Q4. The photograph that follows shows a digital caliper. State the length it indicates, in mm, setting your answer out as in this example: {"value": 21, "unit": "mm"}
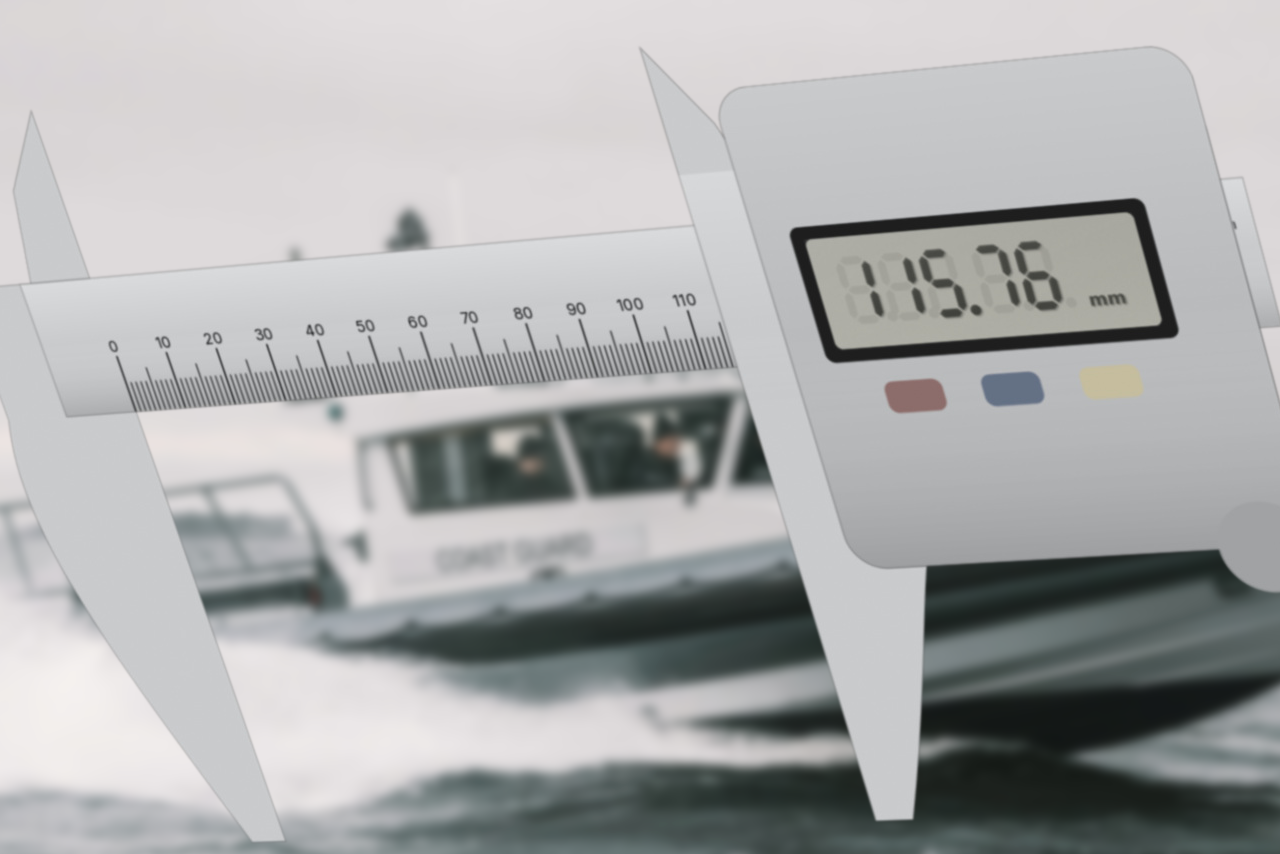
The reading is {"value": 115.76, "unit": "mm"}
